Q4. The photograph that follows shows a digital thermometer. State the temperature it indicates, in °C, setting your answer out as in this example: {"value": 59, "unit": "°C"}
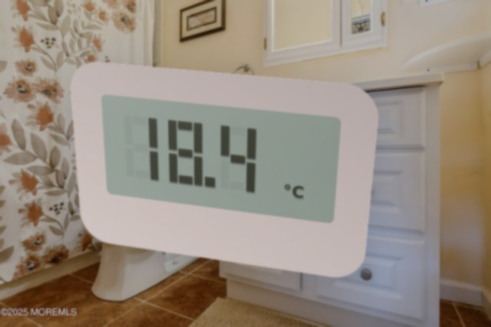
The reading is {"value": 18.4, "unit": "°C"}
